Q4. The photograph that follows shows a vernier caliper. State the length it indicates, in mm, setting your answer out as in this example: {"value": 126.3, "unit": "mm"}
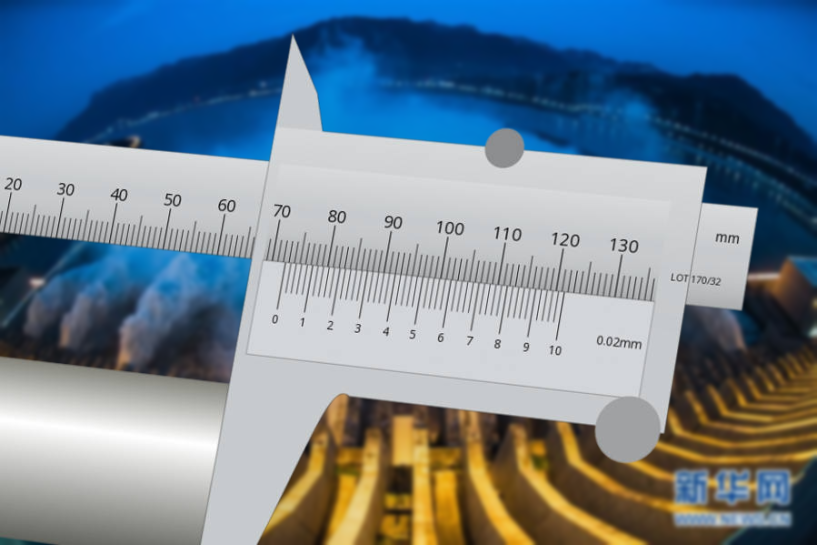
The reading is {"value": 72.4, "unit": "mm"}
